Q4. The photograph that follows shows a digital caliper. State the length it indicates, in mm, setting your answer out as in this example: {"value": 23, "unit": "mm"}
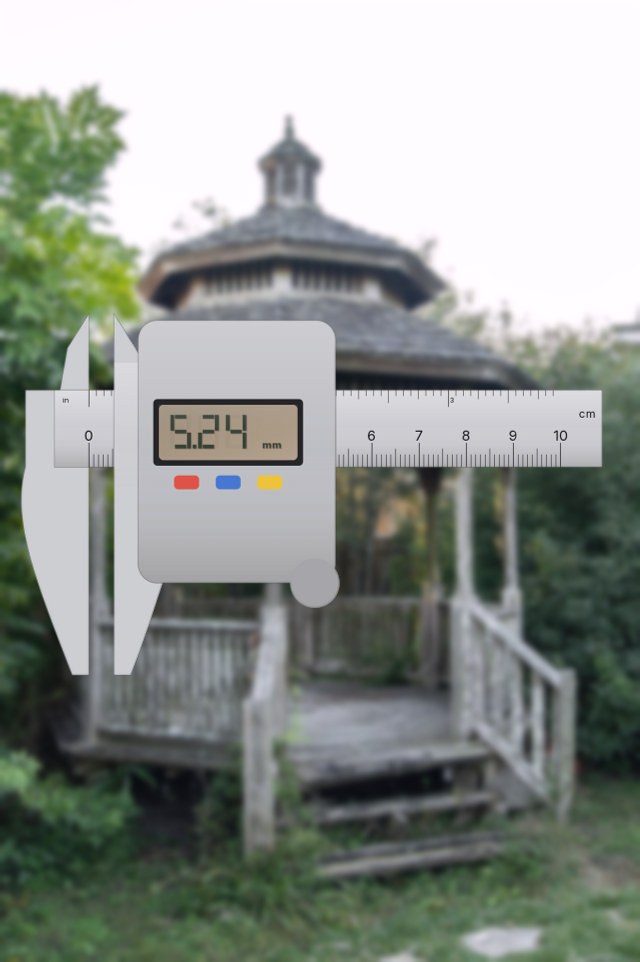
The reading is {"value": 5.24, "unit": "mm"}
